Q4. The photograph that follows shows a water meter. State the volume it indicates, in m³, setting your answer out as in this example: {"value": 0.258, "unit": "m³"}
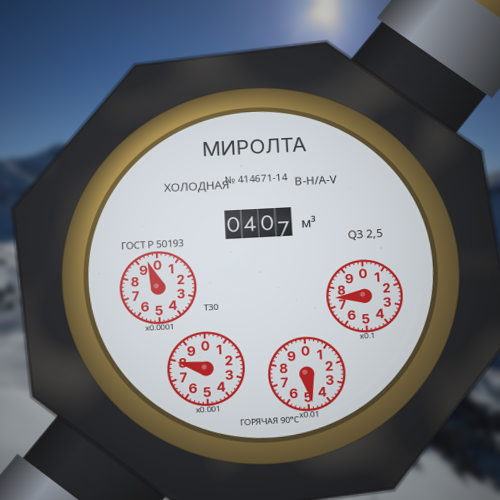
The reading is {"value": 406.7479, "unit": "m³"}
